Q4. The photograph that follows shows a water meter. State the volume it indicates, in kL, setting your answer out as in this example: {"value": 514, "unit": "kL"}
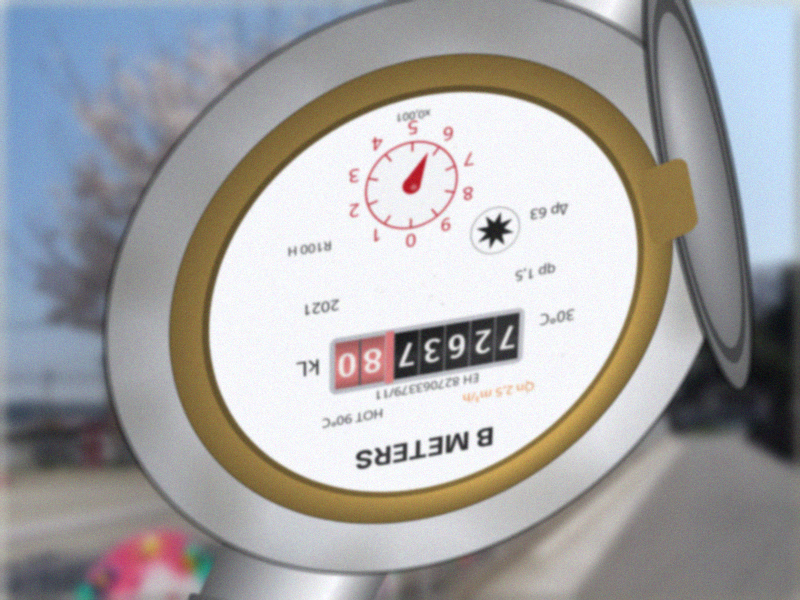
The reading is {"value": 72637.805, "unit": "kL"}
